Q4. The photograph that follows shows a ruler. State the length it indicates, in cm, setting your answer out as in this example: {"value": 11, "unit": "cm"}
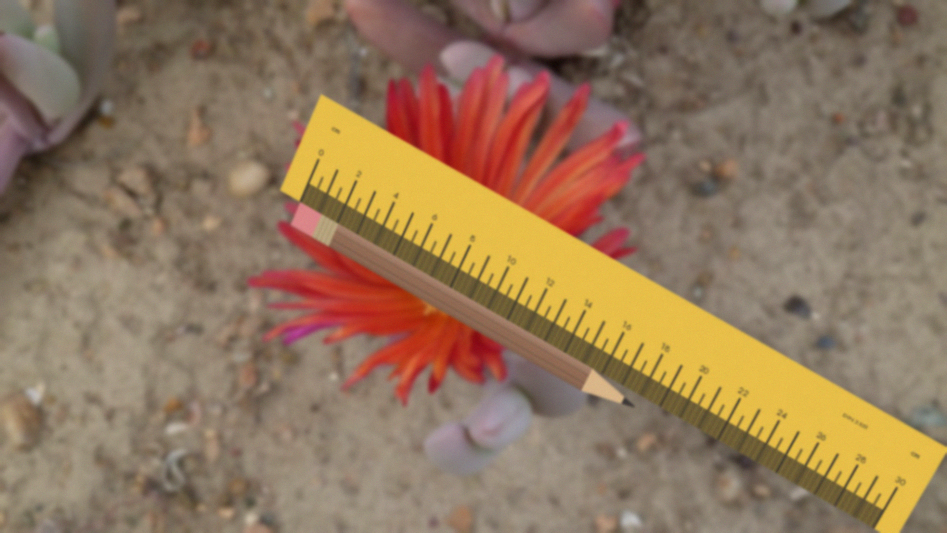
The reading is {"value": 18, "unit": "cm"}
